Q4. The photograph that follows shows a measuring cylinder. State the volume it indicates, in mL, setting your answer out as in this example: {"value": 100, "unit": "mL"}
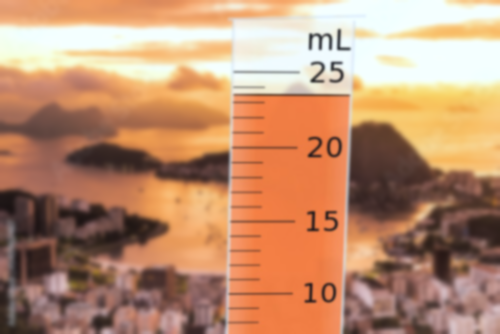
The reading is {"value": 23.5, "unit": "mL"}
